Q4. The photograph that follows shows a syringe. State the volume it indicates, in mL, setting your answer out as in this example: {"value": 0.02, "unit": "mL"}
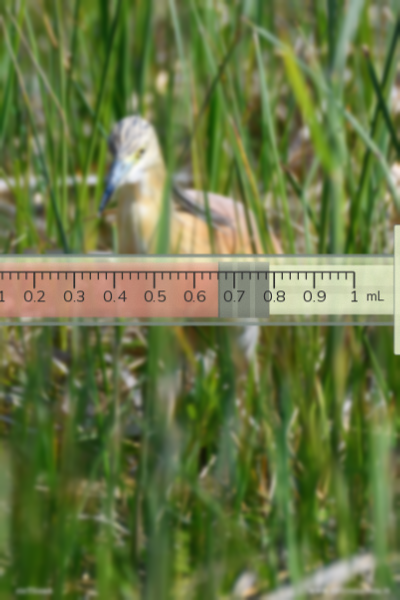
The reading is {"value": 0.66, "unit": "mL"}
